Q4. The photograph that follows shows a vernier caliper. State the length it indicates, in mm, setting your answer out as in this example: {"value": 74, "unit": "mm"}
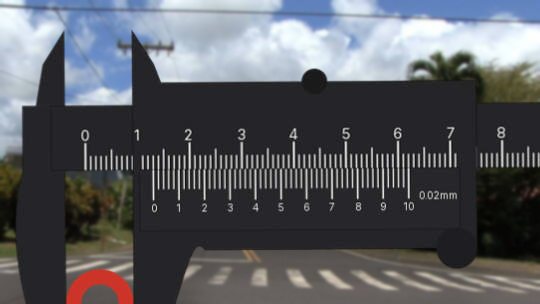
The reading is {"value": 13.0, "unit": "mm"}
